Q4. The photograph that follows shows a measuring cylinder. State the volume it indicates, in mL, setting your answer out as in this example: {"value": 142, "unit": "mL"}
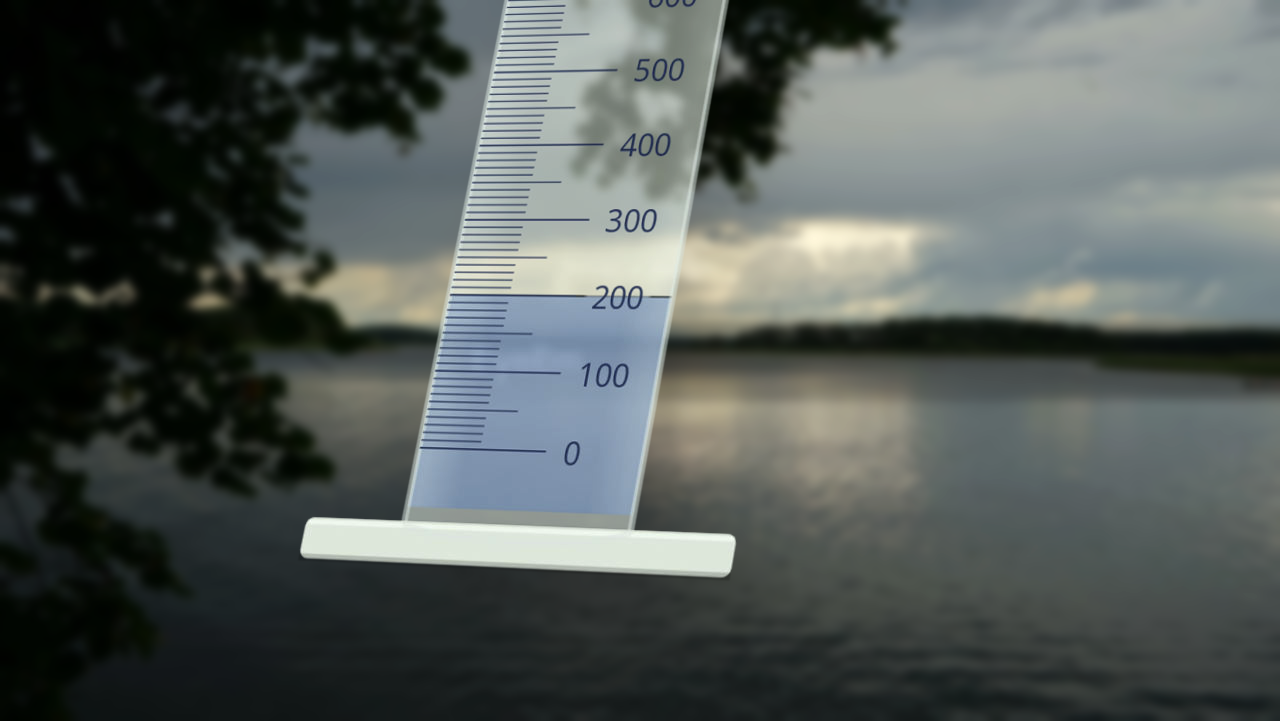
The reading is {"value": 200, "unit": "mL"}
